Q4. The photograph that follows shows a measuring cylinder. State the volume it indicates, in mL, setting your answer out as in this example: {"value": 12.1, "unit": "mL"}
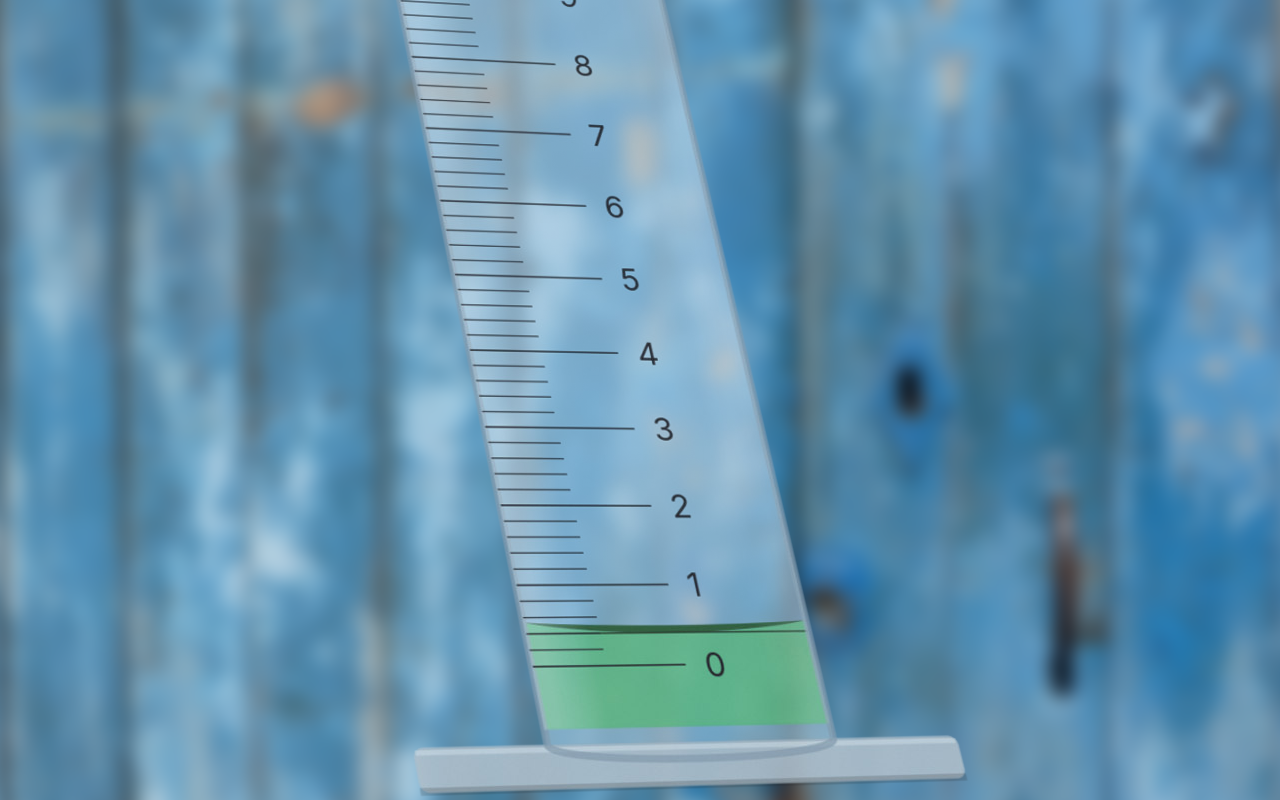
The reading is {"value": 0.4, "unit": "mL"}
